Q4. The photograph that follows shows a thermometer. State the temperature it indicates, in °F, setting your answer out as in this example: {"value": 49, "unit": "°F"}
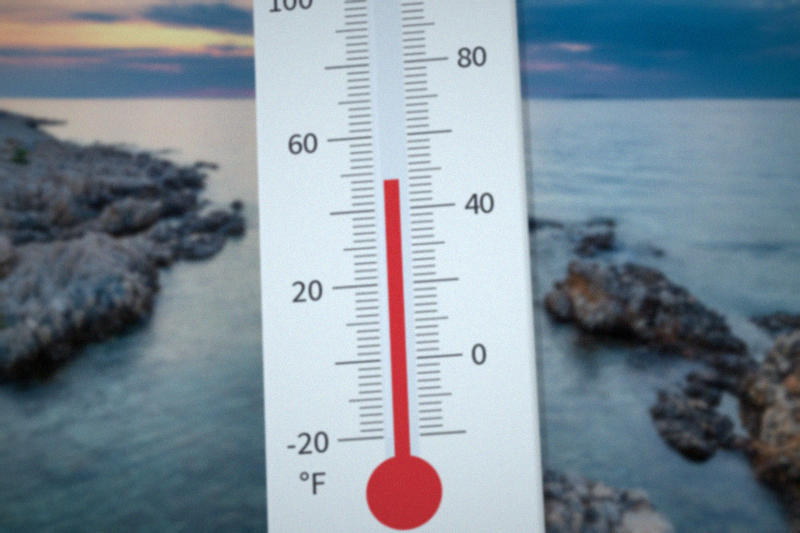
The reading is {"value": 48, "unit": "°F"}
